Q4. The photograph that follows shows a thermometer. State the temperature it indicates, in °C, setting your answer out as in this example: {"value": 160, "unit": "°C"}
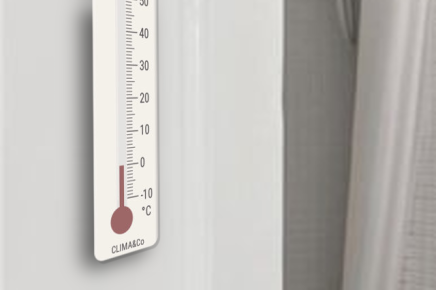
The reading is {"value": 0, "unit": "°C"}
